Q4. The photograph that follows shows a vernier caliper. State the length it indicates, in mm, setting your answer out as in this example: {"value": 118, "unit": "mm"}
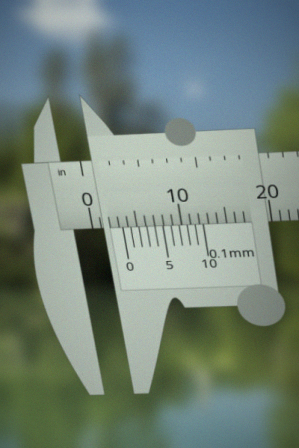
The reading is {"value": 3.4, "unit": "mm"}
